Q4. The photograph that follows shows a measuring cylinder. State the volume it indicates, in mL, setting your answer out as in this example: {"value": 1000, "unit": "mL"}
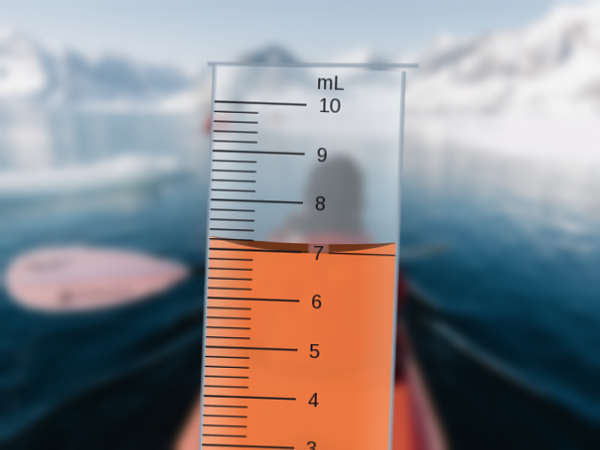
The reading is {"value": 7, "unit": "mL"}
